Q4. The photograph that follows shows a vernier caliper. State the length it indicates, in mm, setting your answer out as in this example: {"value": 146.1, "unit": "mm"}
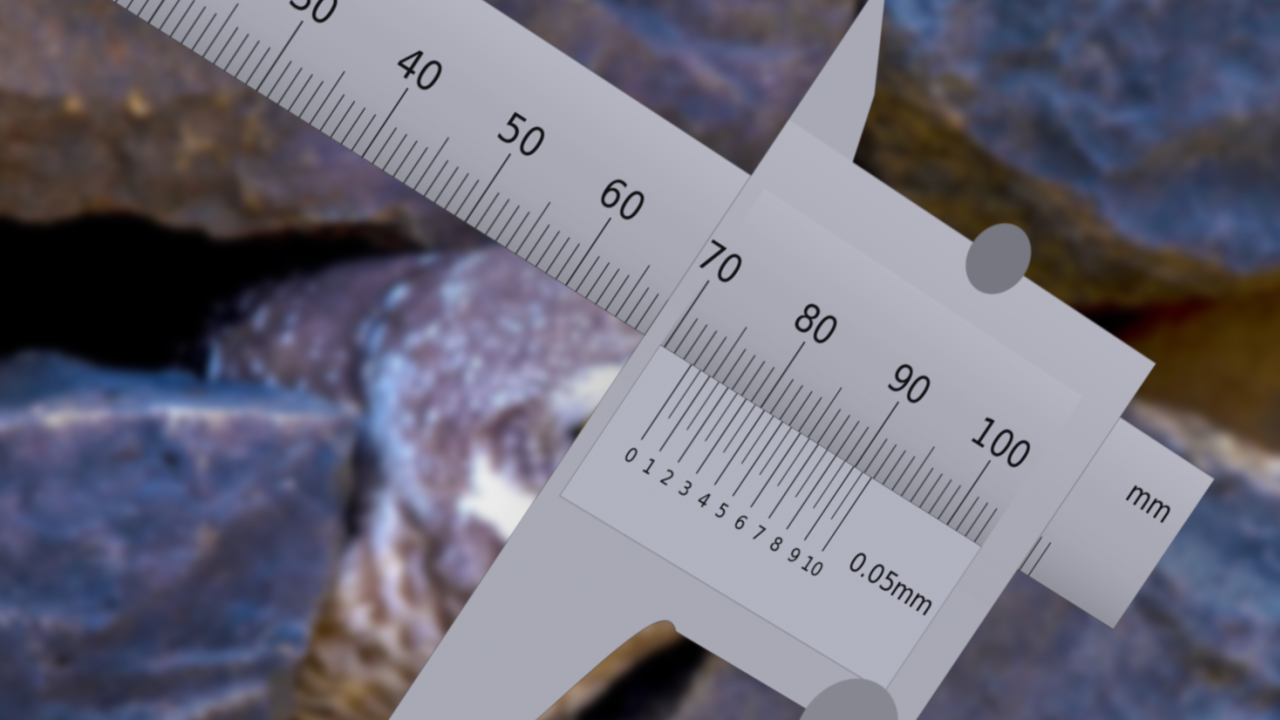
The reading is {"value": 72.8, "unit": "mm"}
